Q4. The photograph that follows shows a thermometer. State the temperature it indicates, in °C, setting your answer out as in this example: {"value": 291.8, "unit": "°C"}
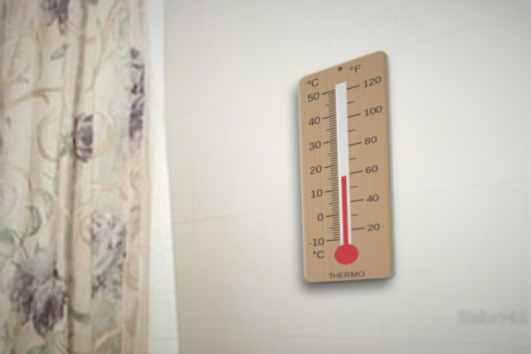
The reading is {"value": 15, "unit": "°C"}
